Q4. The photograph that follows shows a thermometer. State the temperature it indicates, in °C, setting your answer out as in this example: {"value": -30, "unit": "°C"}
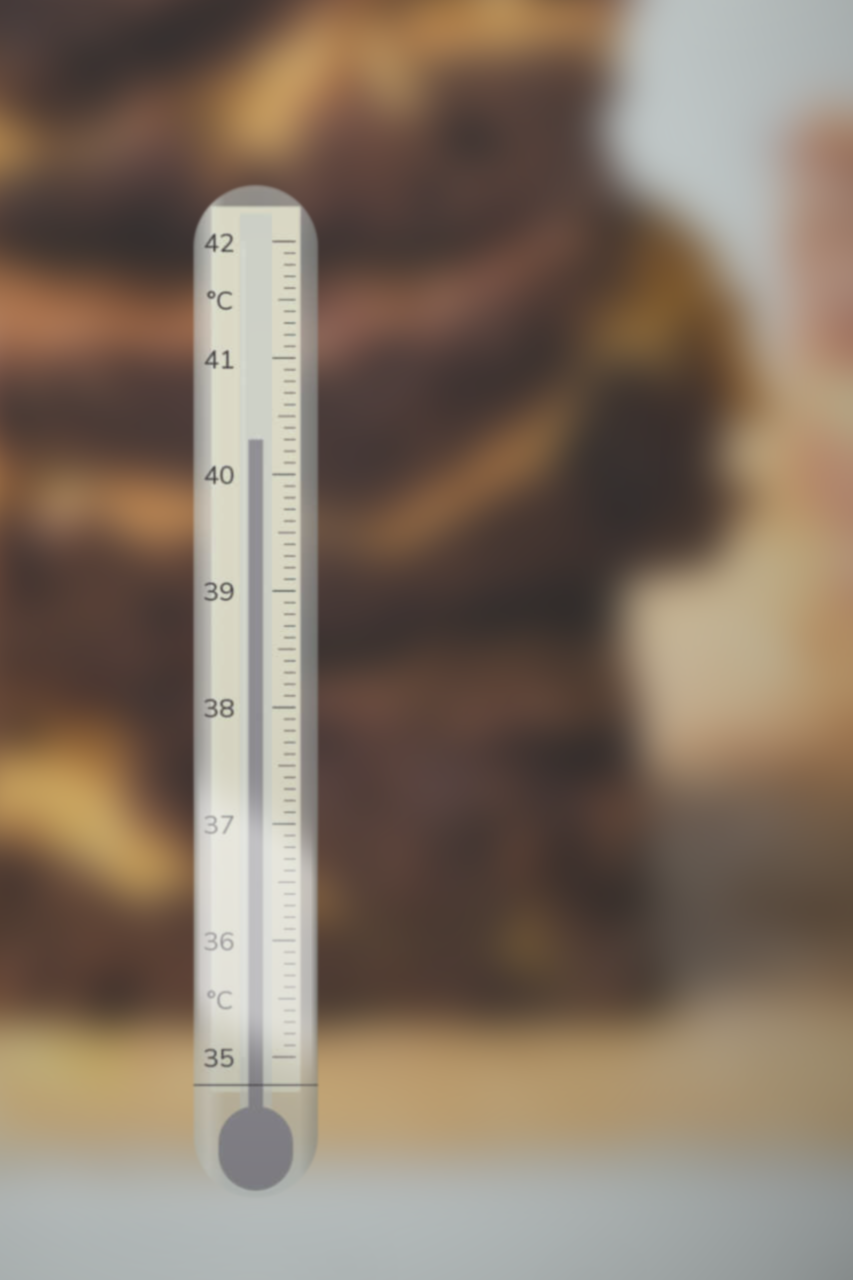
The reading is {"value": 40.3, "unit": "°C"}
